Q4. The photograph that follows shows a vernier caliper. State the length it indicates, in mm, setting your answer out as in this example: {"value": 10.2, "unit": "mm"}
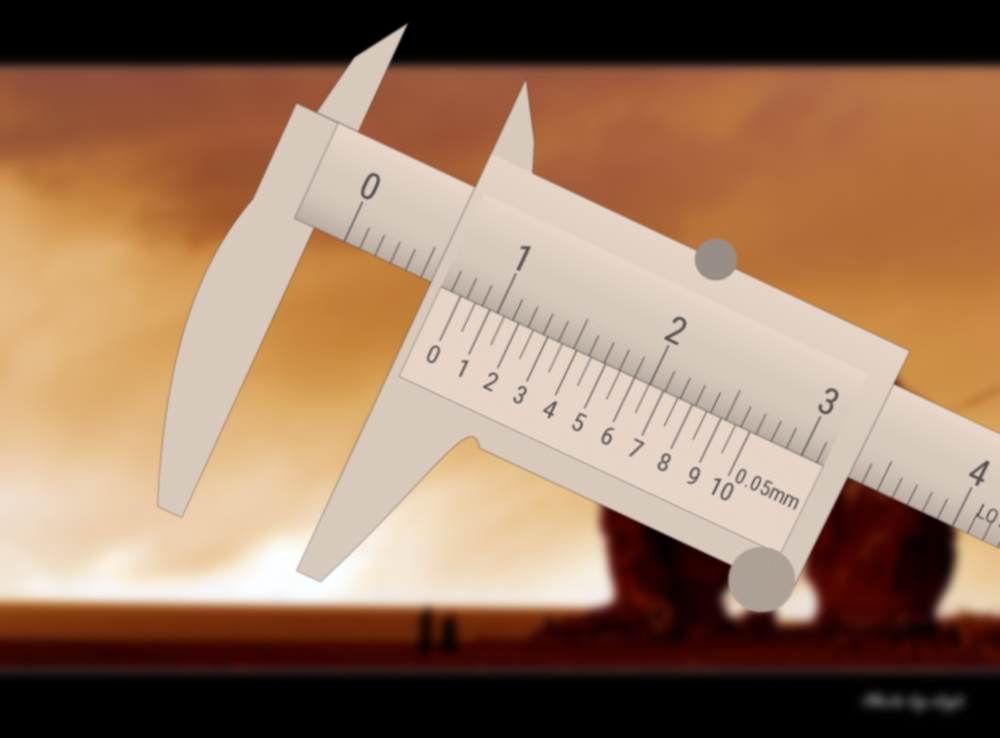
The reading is {"value": 7.6, "unit": "mm"}
